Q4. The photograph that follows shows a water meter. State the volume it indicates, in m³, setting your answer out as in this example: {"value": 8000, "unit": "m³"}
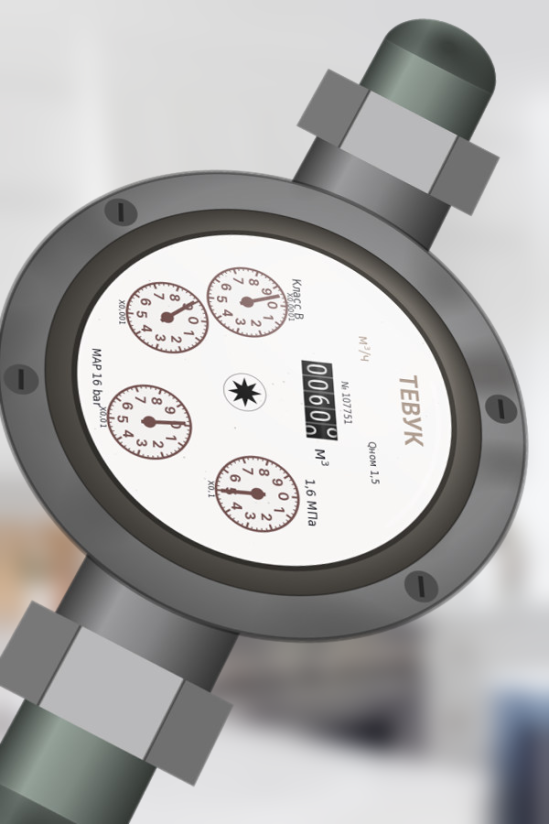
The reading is {"value": 608.4989, "unit": "m³"}
